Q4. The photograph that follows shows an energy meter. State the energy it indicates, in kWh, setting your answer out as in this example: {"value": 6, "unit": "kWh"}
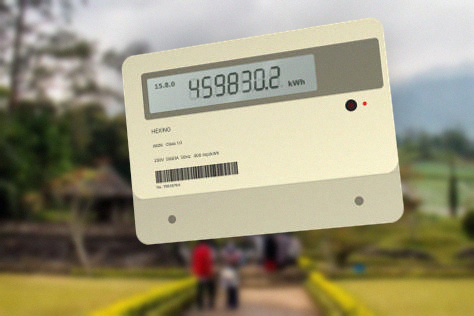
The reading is {"value": 459830.2, "unit": "kWh"}
